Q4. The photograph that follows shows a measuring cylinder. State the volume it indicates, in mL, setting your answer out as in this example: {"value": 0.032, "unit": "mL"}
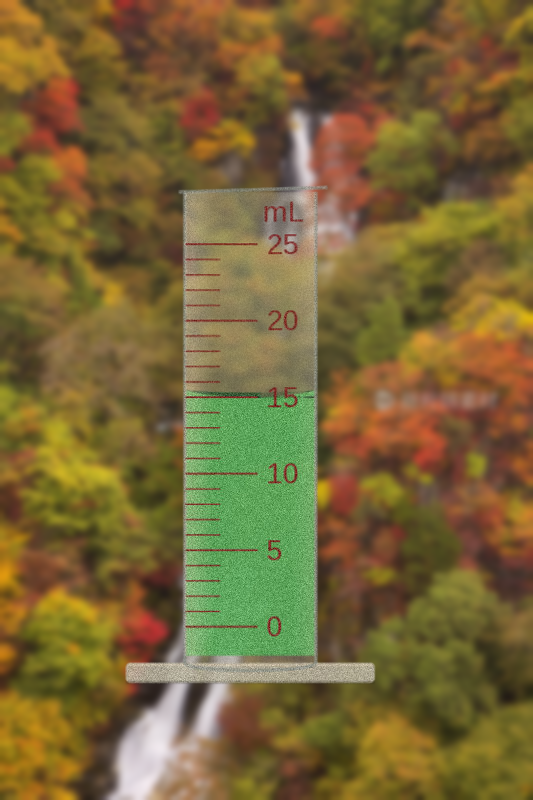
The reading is {"value": 15, "unit": "mL"}
